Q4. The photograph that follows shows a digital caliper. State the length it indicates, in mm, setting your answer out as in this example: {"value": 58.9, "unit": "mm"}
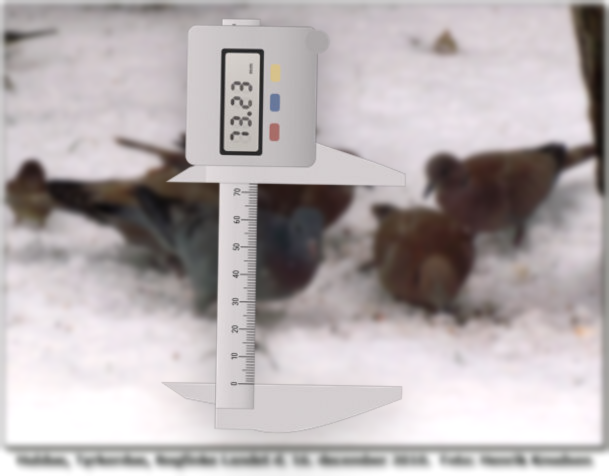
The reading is {"value": 73.23, "unit": "mm"}
